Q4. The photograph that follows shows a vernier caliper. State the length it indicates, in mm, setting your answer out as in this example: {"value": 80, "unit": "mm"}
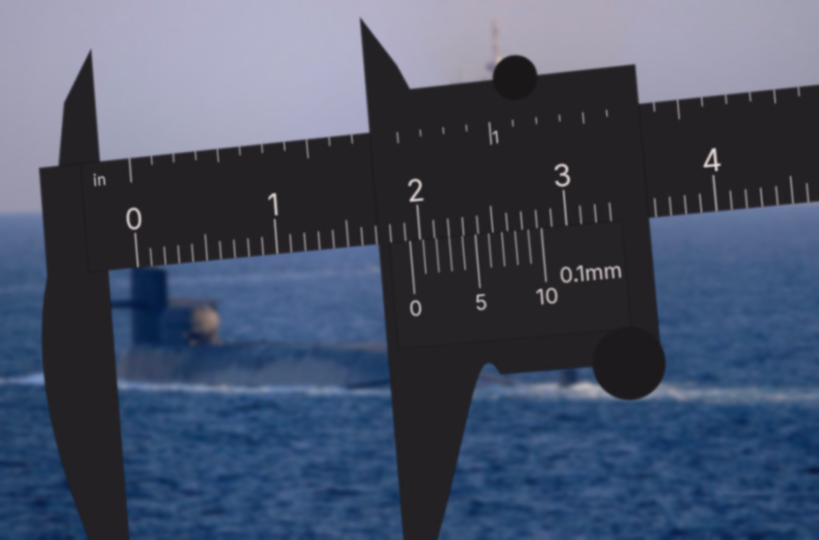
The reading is {"value": 19.3, "unit": "mm"}
